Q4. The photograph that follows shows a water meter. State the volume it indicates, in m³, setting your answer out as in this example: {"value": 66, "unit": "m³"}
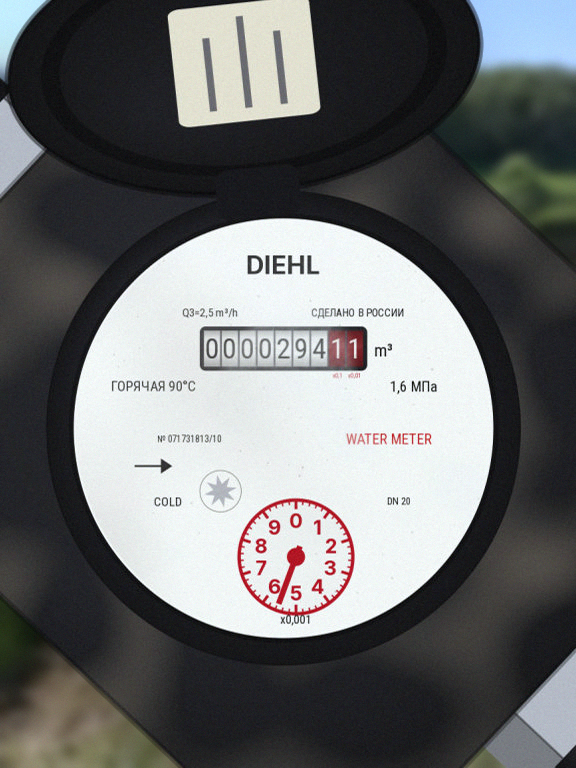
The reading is {"value": 294.115, "unit": "m³"}
